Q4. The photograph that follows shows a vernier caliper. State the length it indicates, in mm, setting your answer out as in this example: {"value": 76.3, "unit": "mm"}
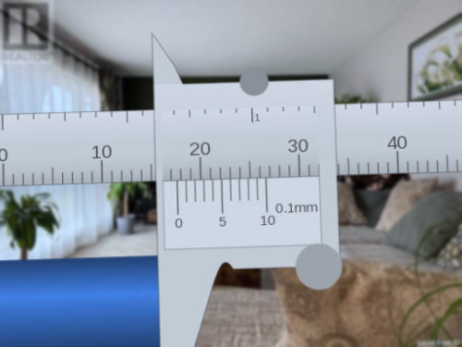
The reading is {"value": 17.6, "unit": "mm"}
